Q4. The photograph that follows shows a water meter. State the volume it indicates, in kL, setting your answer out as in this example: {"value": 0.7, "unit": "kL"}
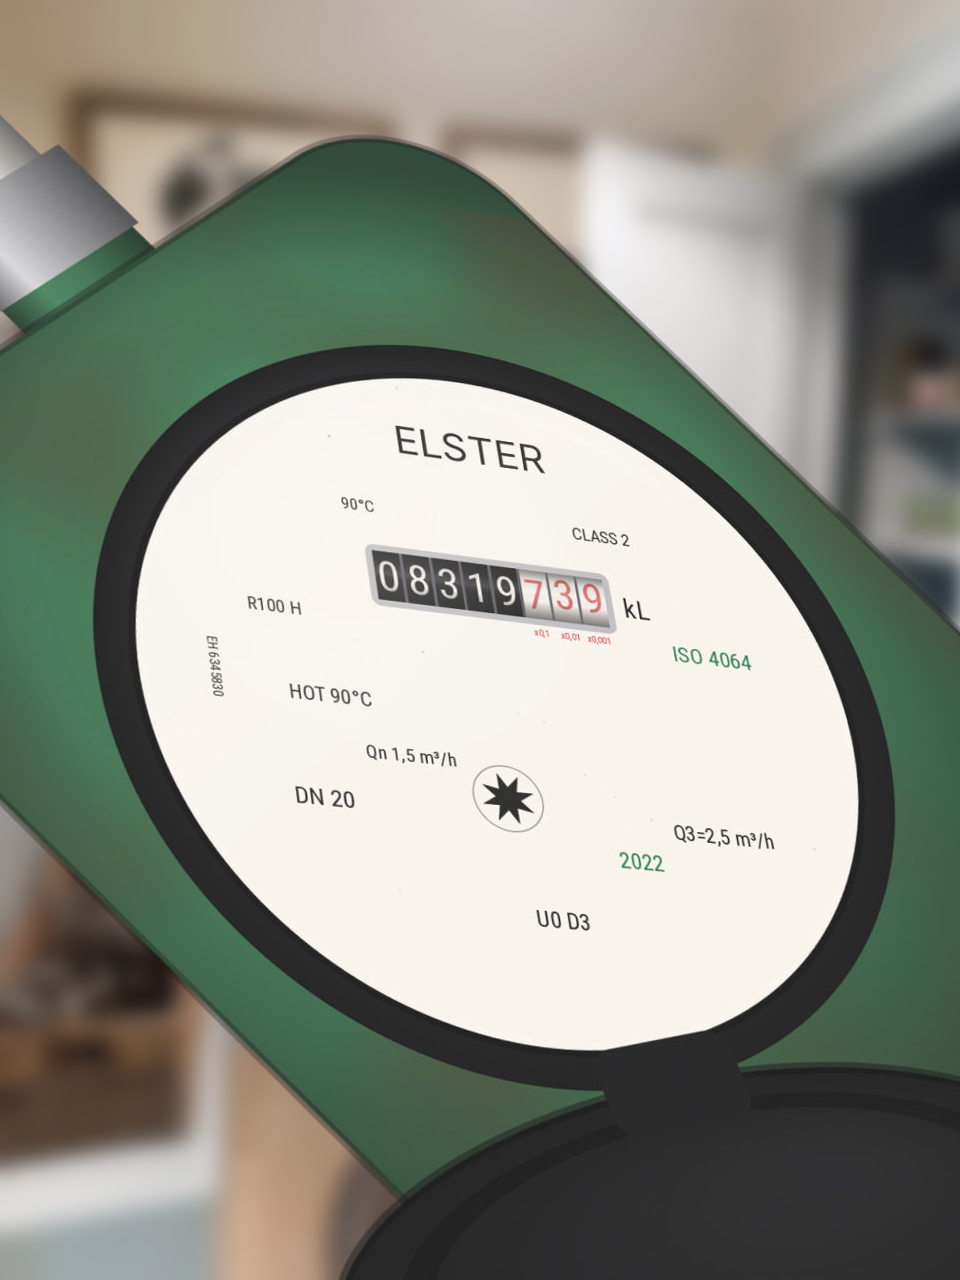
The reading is {"value": 8319.739, "unit": "kL"}
